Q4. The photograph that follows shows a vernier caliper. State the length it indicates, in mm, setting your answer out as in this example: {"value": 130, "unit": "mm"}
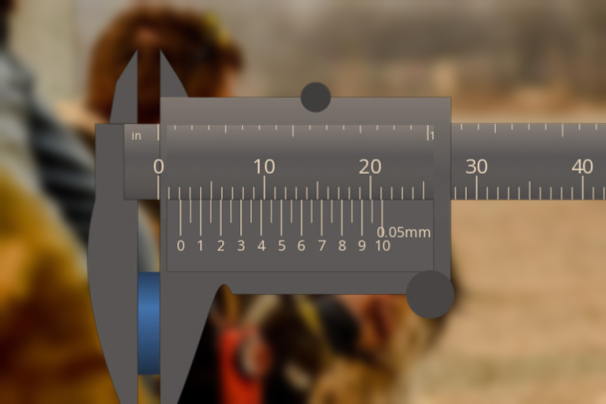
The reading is {"value": 2.1, "unit": "mm"}
